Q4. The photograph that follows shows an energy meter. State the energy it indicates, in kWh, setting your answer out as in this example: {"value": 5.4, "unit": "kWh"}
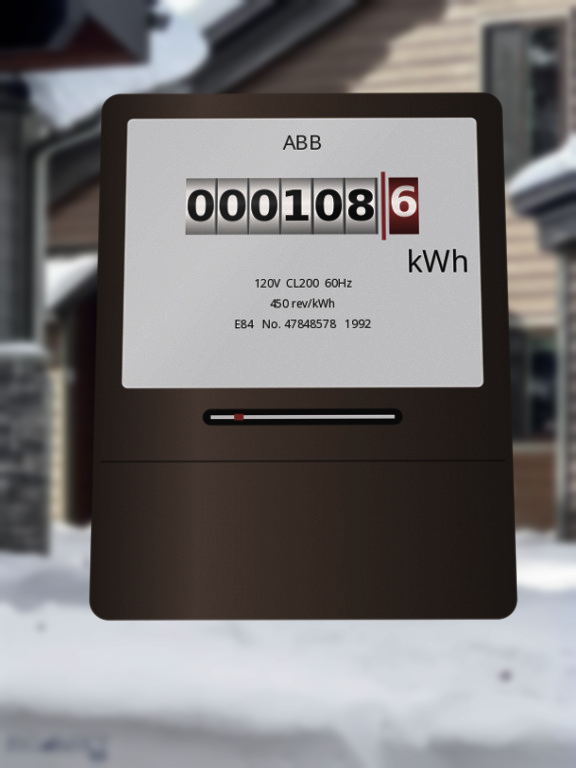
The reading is {"value": 108.6, "unit": "kWh"}
